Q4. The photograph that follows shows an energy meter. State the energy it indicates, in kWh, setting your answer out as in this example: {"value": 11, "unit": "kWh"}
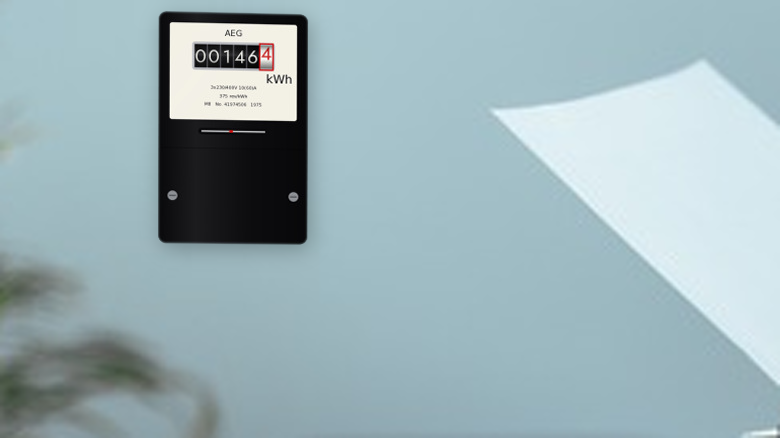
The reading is {"value": 146.4, "unit": "kWh"}
